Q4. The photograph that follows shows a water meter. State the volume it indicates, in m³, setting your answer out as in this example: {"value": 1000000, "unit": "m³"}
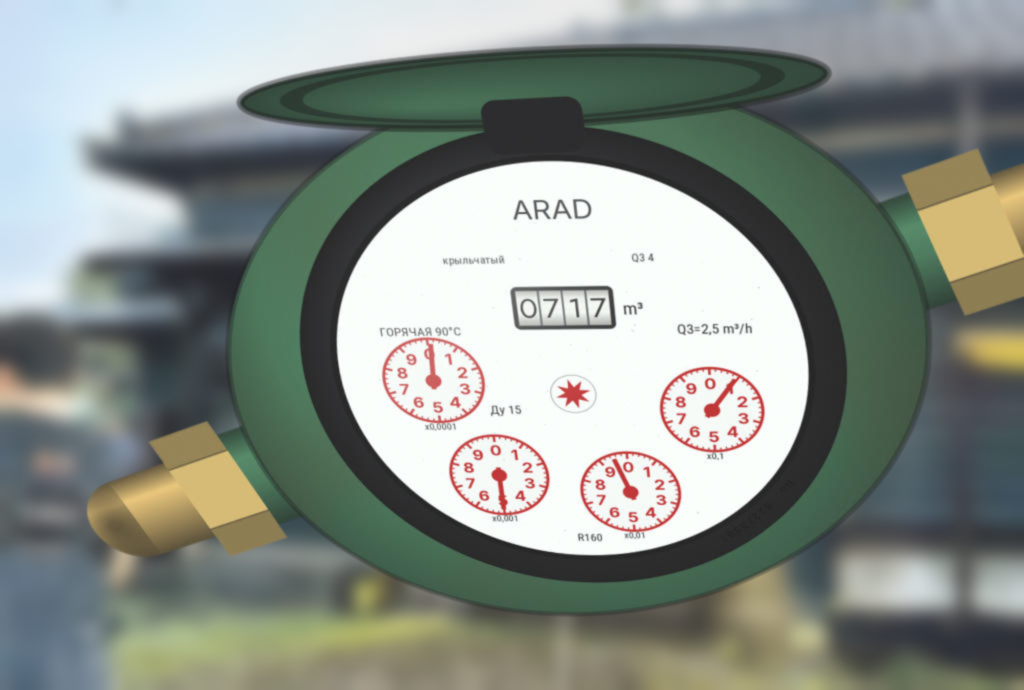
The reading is {"value": 717.0950, "unit": "m³"}
